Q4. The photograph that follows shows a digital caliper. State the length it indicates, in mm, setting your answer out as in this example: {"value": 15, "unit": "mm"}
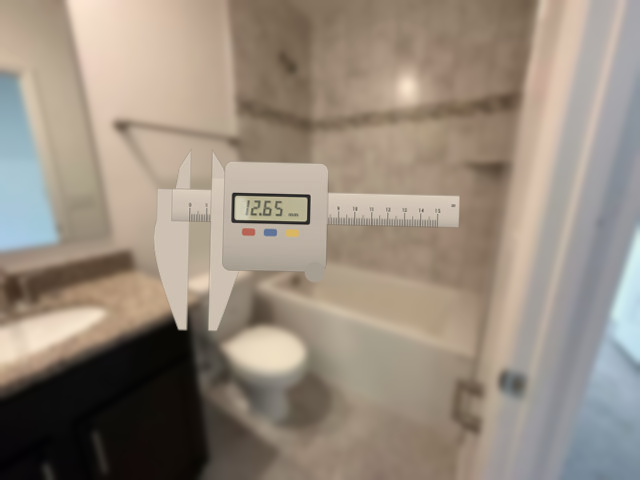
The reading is {"value": 12.65, "unit": "mm"}
